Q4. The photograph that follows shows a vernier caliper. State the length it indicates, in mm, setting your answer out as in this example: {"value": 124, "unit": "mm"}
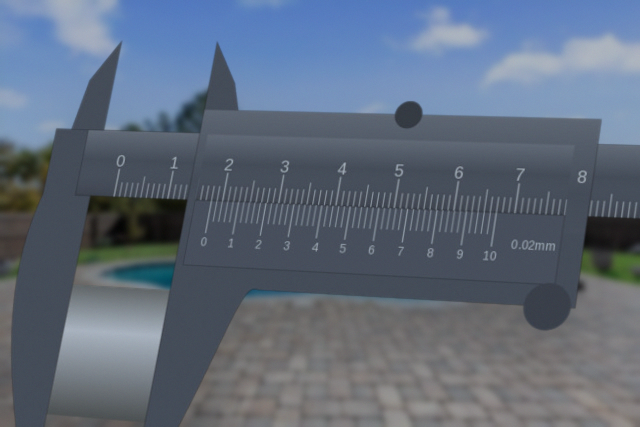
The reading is {"value": 18.0, "unit": "mm"}
